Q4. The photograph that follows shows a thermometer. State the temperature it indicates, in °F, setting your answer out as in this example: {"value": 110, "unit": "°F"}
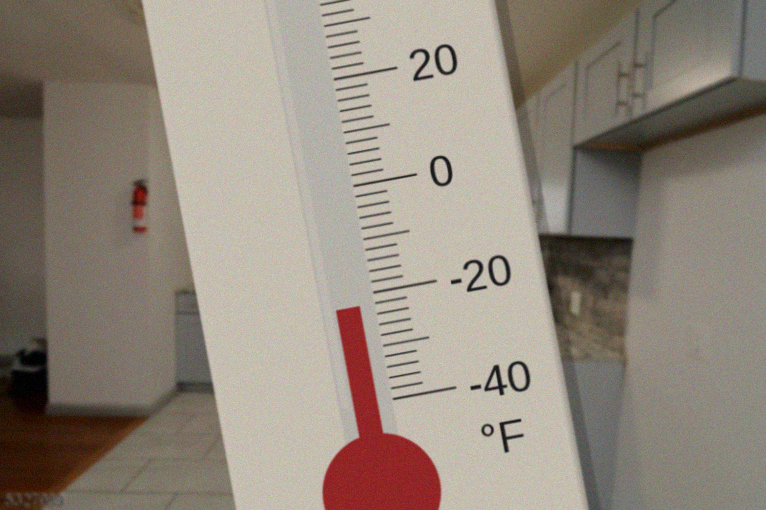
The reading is {"value": -22, "unit": "°F"}
